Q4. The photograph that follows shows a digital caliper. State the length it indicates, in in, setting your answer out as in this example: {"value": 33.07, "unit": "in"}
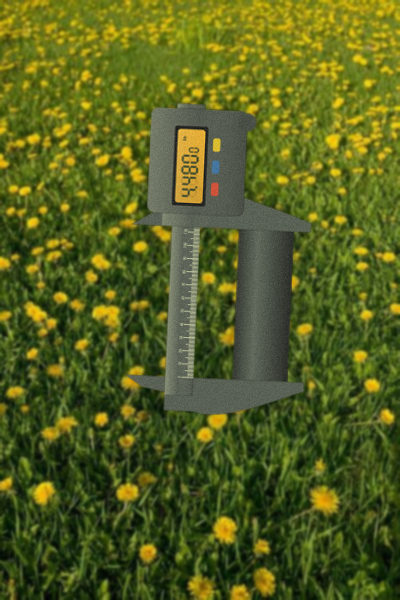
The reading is {"value": 4.4800, "unit": "in"}
